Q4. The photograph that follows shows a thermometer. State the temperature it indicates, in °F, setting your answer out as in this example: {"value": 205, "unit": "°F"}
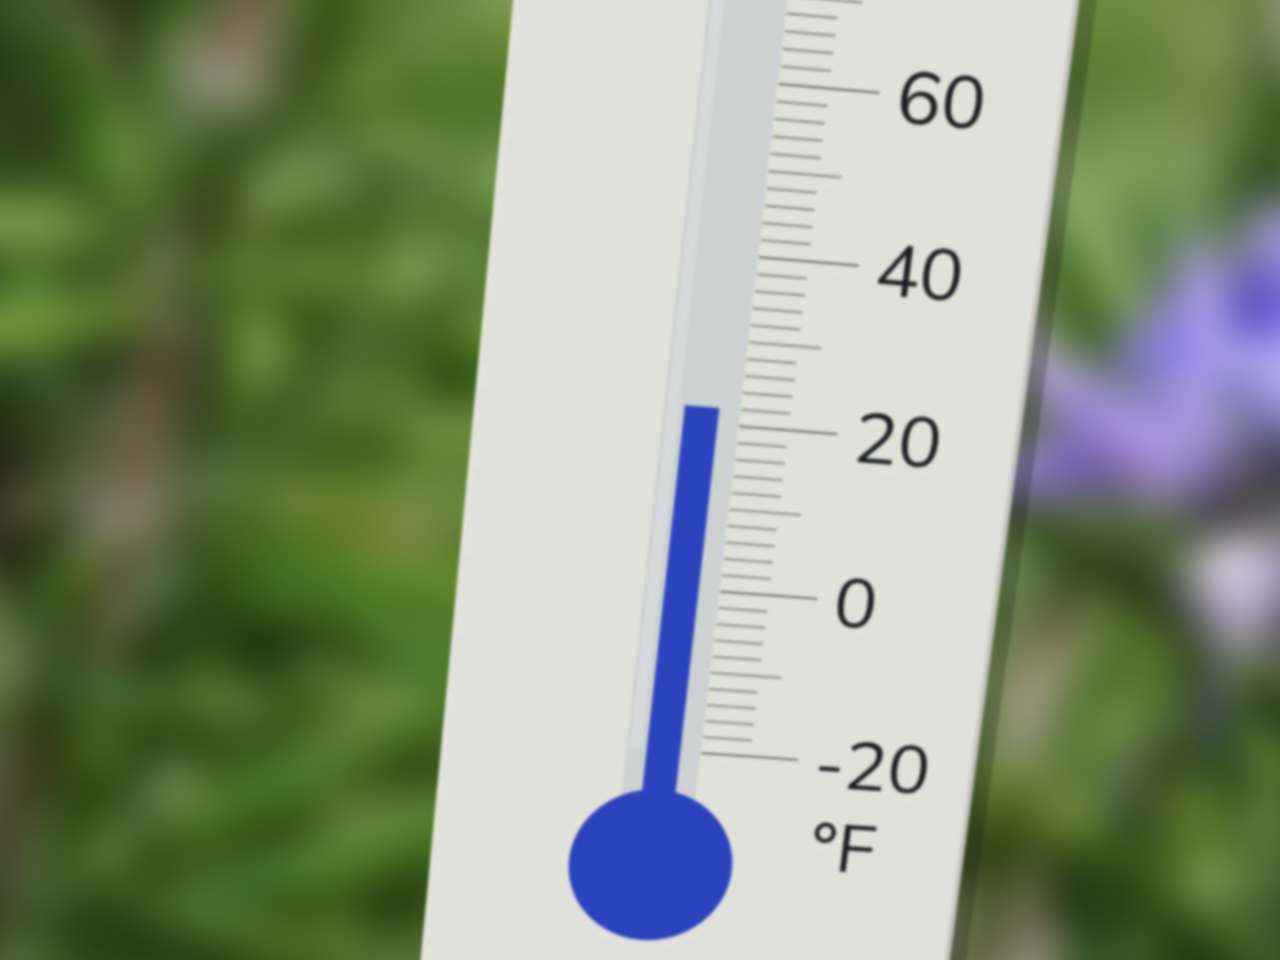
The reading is {"value": 22, "unit": "°F"}
